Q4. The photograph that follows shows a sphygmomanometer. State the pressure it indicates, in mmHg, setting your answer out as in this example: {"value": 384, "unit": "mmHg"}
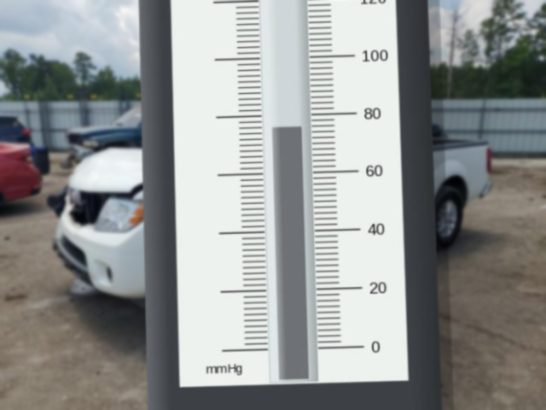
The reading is {"value": 76, "unit": "mmHg"}
